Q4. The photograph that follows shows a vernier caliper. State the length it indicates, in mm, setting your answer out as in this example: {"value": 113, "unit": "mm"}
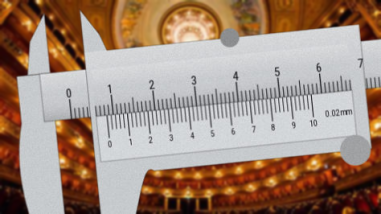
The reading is {"value": 8.5, "unit": "mm"}
